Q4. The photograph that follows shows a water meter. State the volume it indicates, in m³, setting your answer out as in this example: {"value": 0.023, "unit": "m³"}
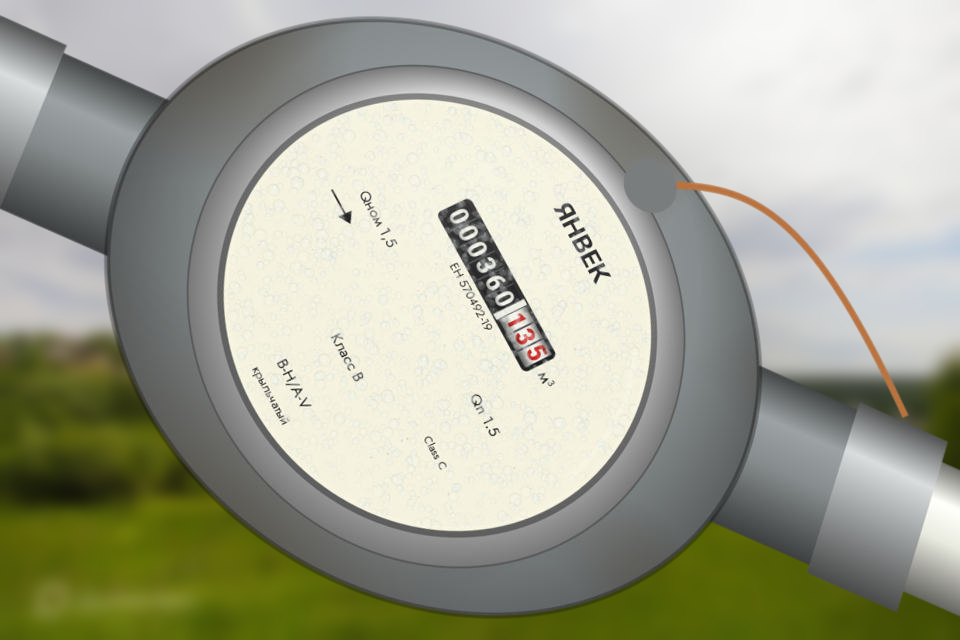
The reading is {"value": 360.135, "unit": "m³"}
